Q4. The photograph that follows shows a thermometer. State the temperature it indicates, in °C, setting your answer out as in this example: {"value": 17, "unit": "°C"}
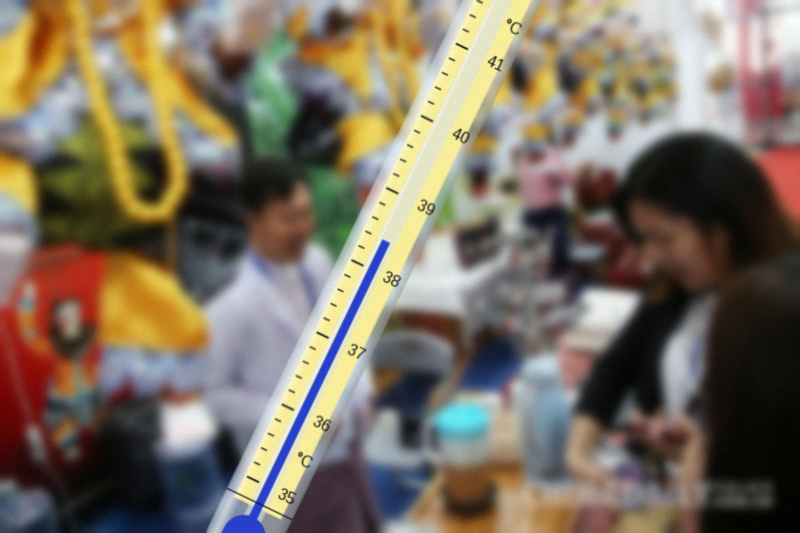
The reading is {"value": 38.4, "unit": "°C"}
